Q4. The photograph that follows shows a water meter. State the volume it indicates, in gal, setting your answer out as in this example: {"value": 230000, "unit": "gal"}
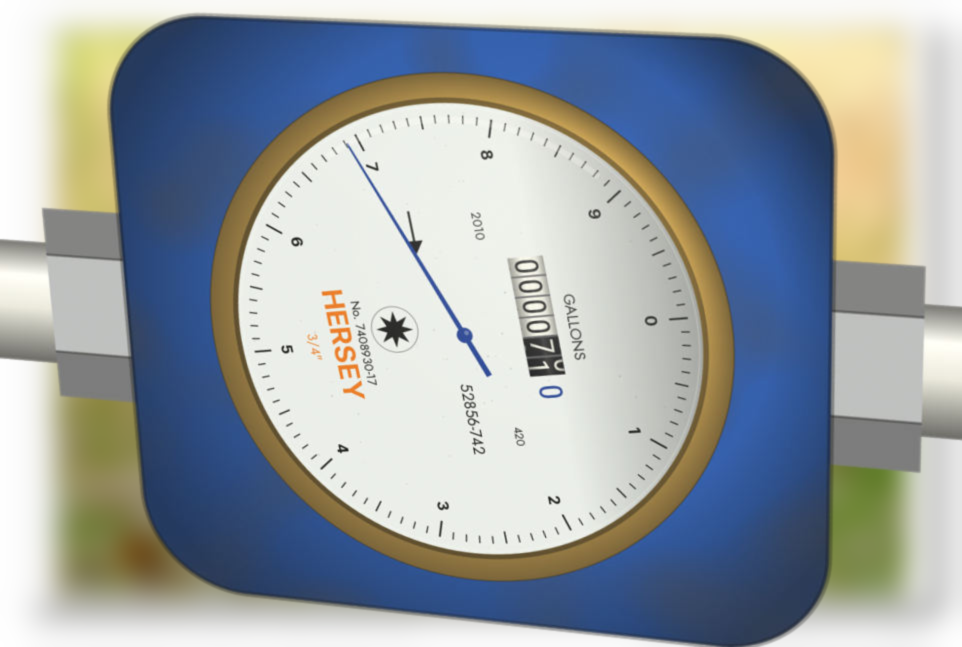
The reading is {"value": 706.9, "unit": "gal"}
